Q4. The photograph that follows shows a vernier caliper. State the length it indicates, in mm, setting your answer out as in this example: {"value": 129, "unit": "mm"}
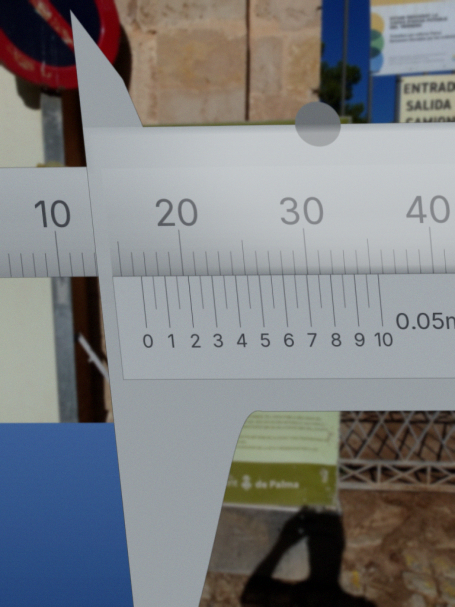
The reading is {"value": 16.6, "unit": "mm"}
